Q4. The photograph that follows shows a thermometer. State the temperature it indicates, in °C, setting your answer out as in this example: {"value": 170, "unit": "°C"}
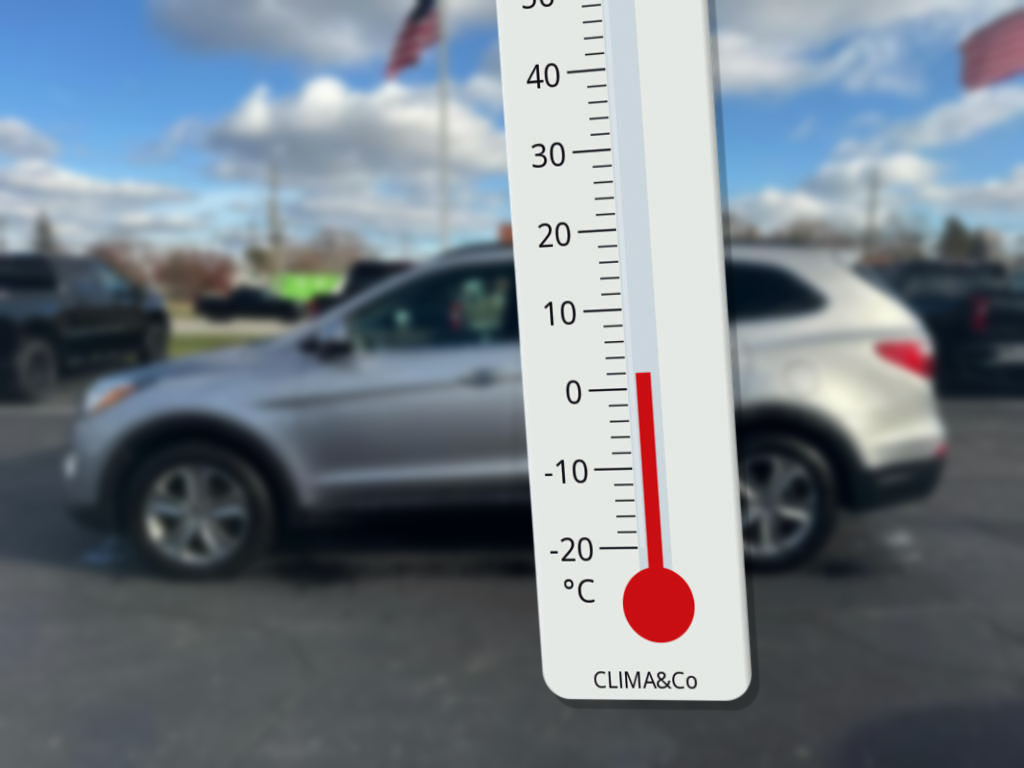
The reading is {"value": 2, "unit": "°C"}
